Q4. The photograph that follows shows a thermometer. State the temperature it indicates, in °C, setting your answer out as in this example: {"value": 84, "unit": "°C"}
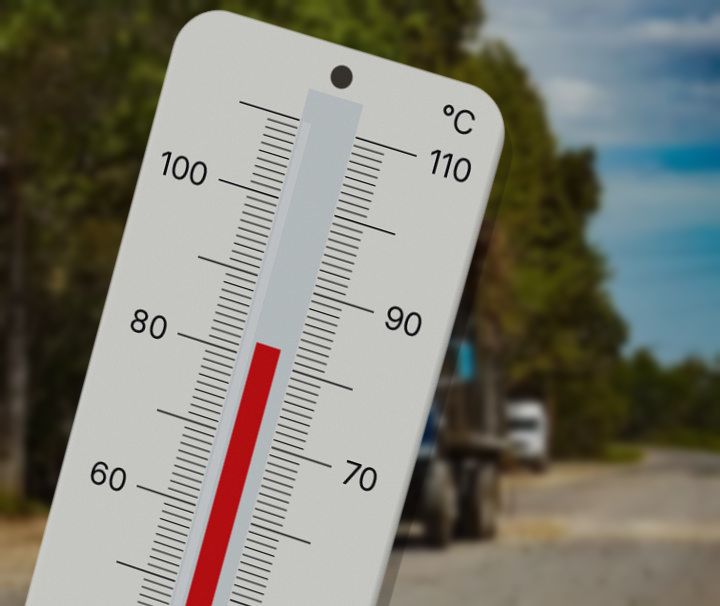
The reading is {"value": 82, "unit": "°C"}
